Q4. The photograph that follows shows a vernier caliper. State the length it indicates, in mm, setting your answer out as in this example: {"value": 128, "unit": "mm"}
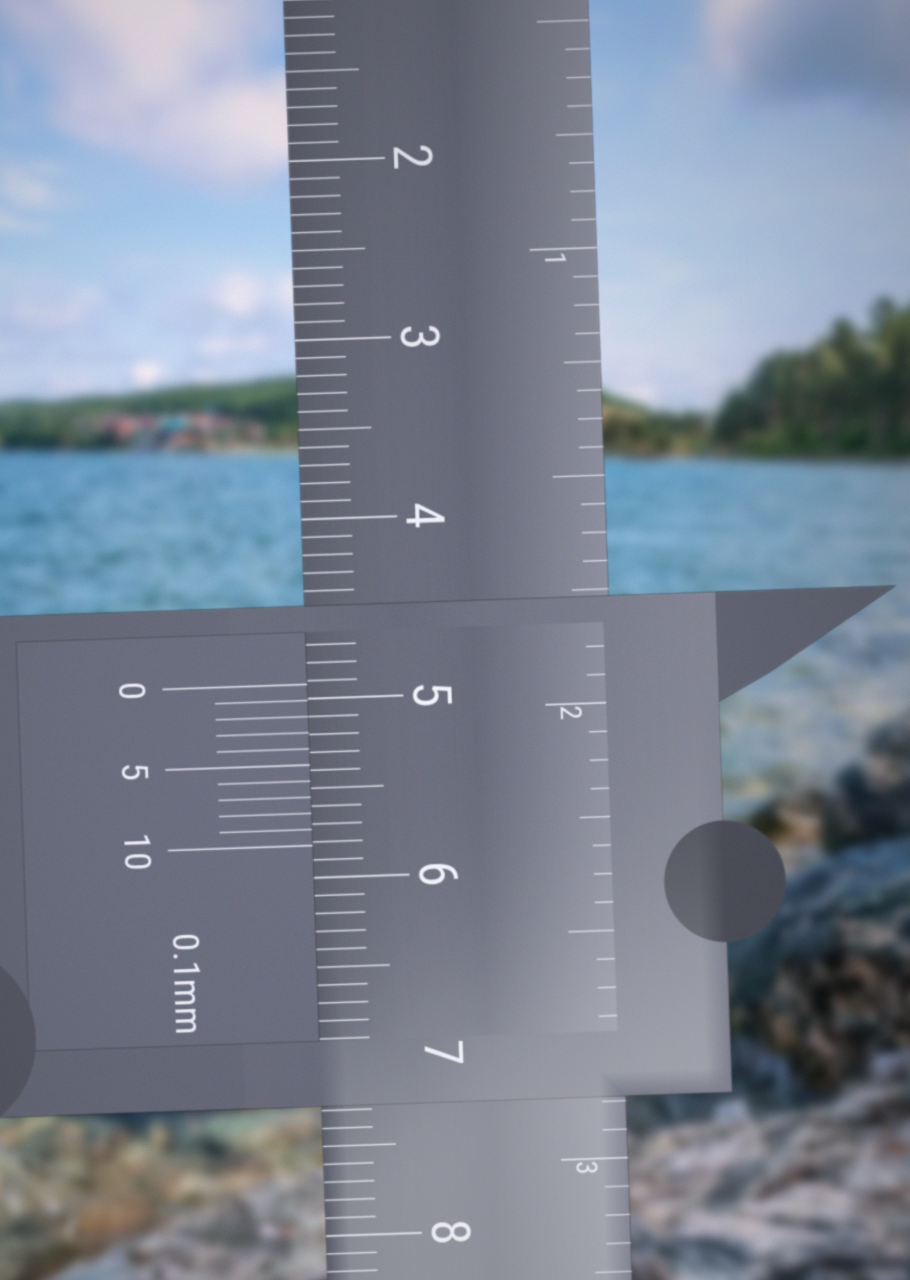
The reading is {"value": 49.2, "unit": "mm"}
